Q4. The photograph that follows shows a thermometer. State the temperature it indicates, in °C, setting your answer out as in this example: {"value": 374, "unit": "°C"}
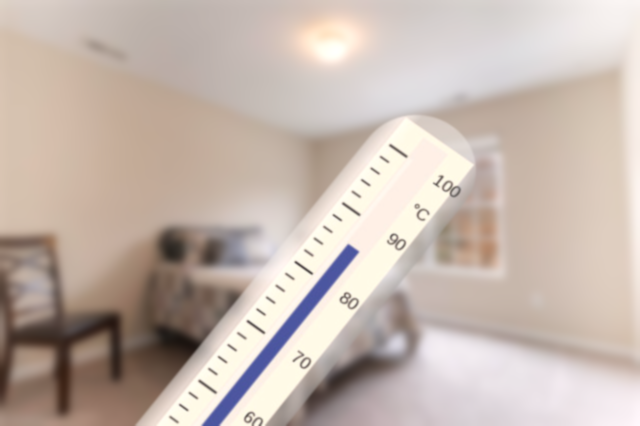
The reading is {"value": 86, "unit": "°C"}
